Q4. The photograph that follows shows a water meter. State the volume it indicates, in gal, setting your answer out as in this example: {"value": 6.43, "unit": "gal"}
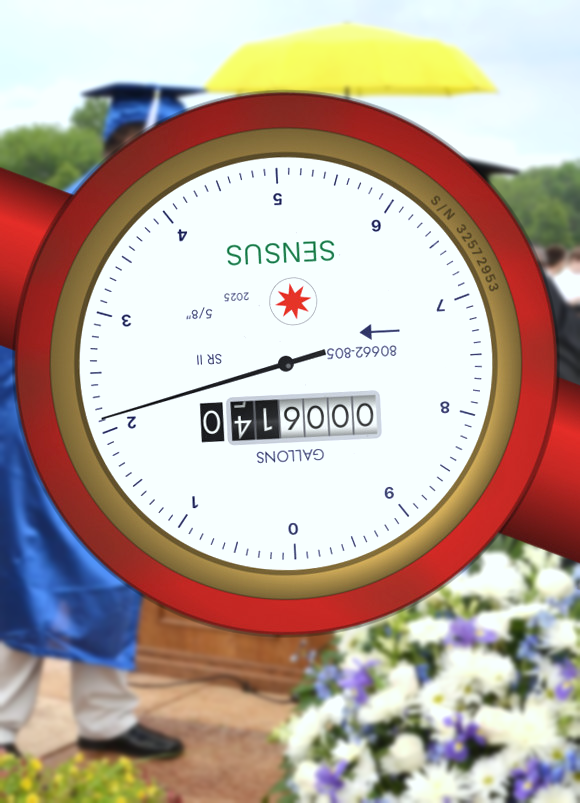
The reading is {"value": 6142.1, "unit": "gal"}
